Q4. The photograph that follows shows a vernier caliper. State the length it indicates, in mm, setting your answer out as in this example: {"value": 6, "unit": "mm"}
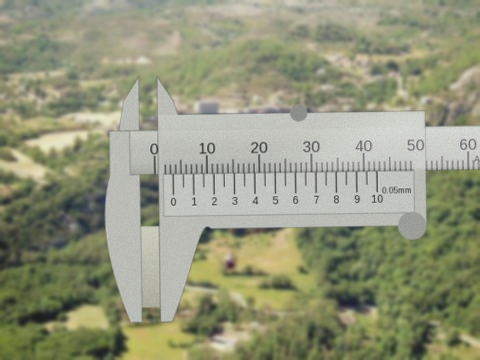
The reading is {"value": 3.5, "unit": "mm"}
